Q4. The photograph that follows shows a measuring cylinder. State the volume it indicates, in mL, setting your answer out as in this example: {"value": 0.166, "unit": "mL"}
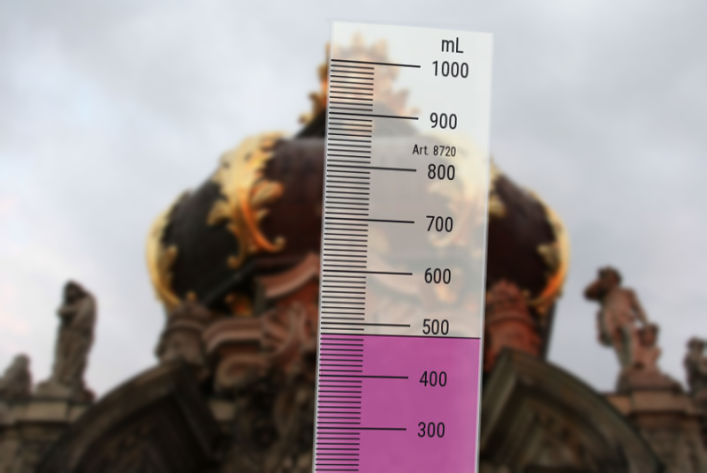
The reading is {"value": 480, "unit": "mL"}
